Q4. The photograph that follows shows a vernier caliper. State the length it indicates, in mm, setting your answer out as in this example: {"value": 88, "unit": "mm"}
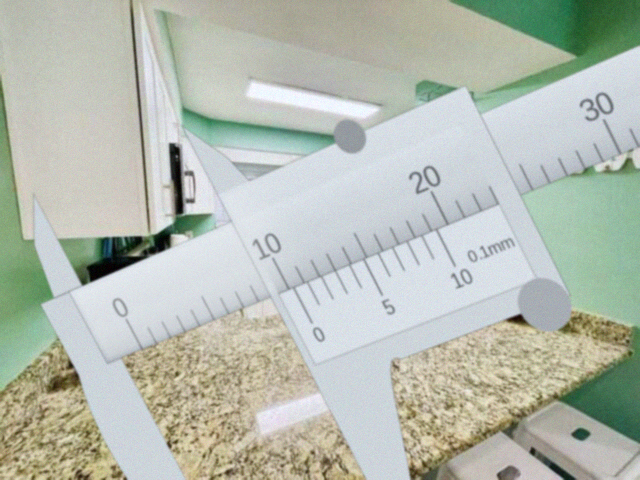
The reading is {"value": 10.3, "unit": "mm"}
